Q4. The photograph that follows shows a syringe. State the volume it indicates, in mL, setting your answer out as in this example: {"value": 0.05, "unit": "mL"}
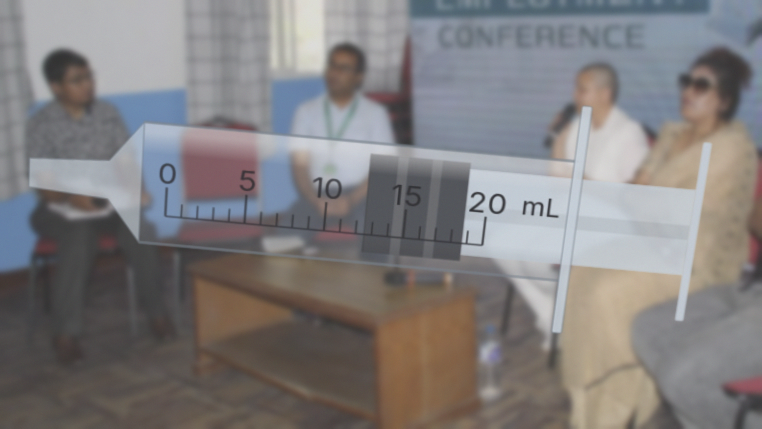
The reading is {"value": 12.5, "unit": "mL"}
